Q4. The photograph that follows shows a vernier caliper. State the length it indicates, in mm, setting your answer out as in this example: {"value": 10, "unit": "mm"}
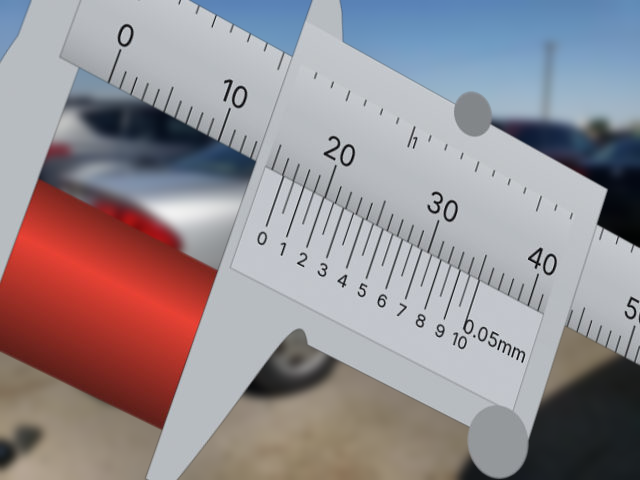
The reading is {"value": 16.1, "unit": "mm"}
